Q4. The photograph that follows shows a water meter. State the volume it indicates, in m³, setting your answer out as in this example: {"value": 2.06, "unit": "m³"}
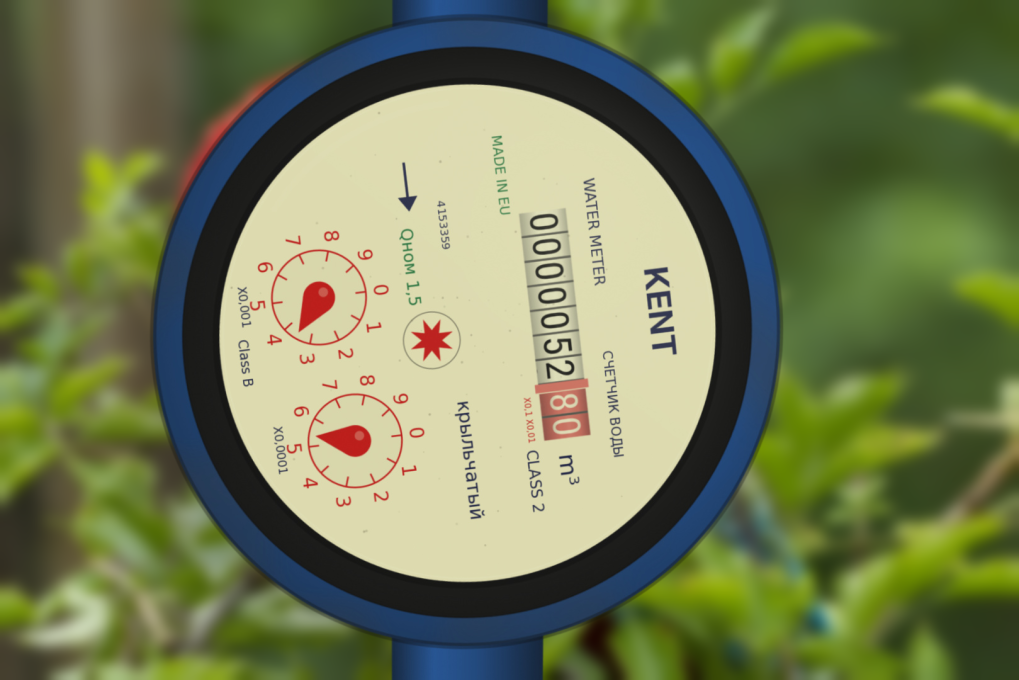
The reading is {"value": 52.8035, "unit": "m³"}
